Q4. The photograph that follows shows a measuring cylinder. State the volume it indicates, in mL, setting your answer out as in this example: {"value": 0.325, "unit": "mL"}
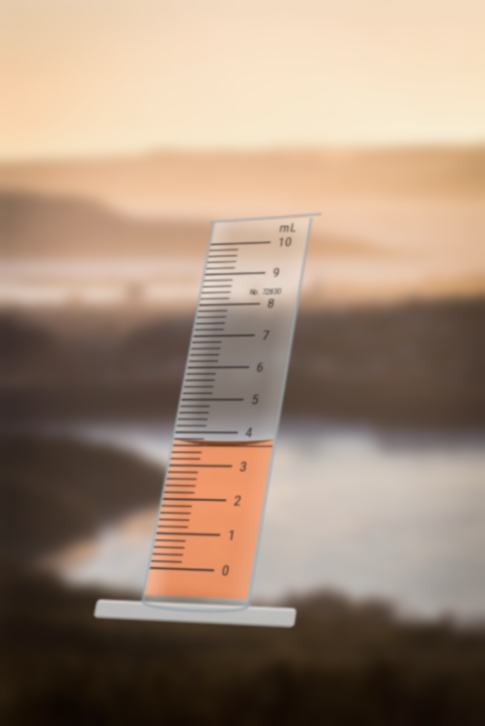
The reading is {"value": 3.6, "unit": "mL"}
